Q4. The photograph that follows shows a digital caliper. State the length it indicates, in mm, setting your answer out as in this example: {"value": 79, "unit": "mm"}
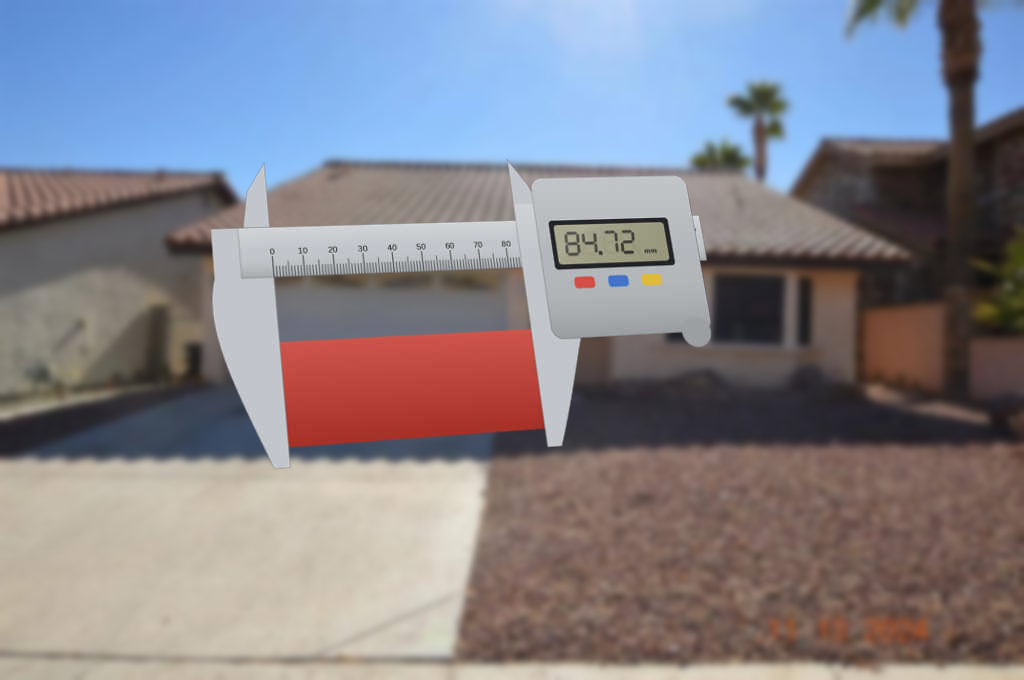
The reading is {"value": 84.72, "unit": "mm"}
